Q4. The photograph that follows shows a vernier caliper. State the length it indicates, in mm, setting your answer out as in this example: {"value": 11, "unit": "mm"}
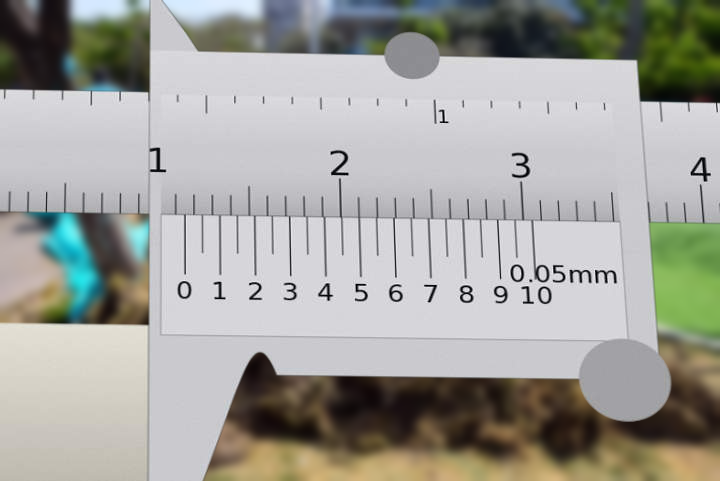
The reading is {"value": 11.5, "unit": "mm"}
